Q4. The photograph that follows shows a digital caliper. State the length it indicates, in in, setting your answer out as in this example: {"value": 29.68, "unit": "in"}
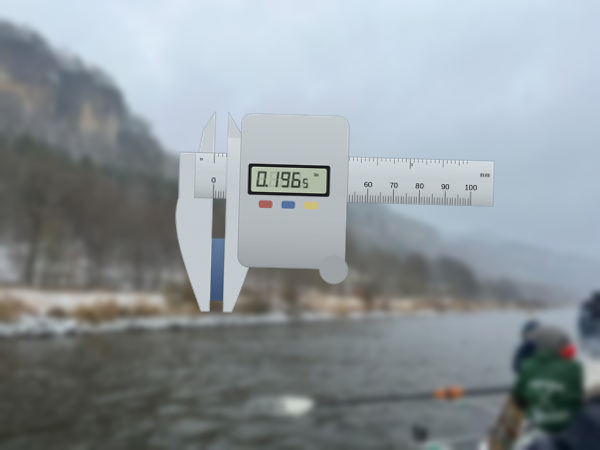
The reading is {"value": 0.1965, "unit": "in"}
